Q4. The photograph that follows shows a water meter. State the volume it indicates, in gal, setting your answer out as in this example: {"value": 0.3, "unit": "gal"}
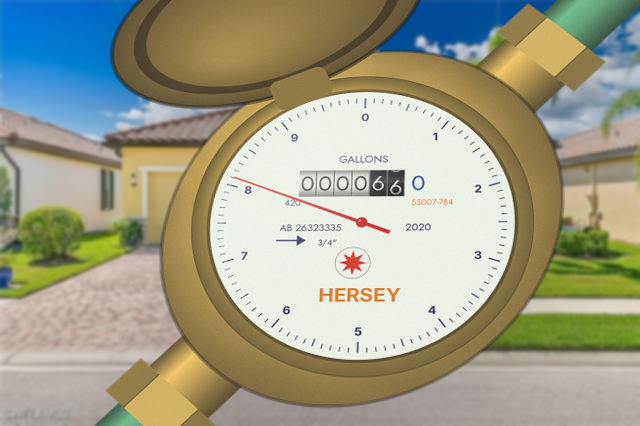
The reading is {"value": 658.1, "unit": "gal"}
